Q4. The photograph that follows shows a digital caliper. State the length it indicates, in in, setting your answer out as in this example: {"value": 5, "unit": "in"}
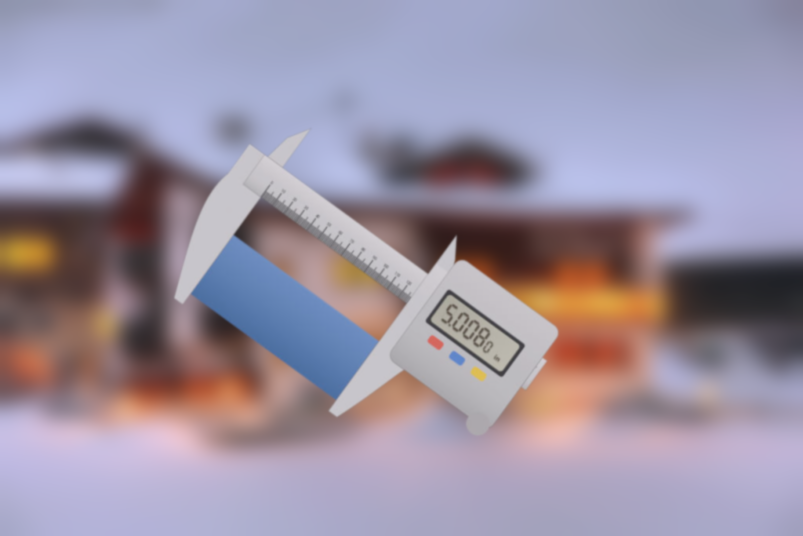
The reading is {"value": 5.0080, "unit": "in"}
